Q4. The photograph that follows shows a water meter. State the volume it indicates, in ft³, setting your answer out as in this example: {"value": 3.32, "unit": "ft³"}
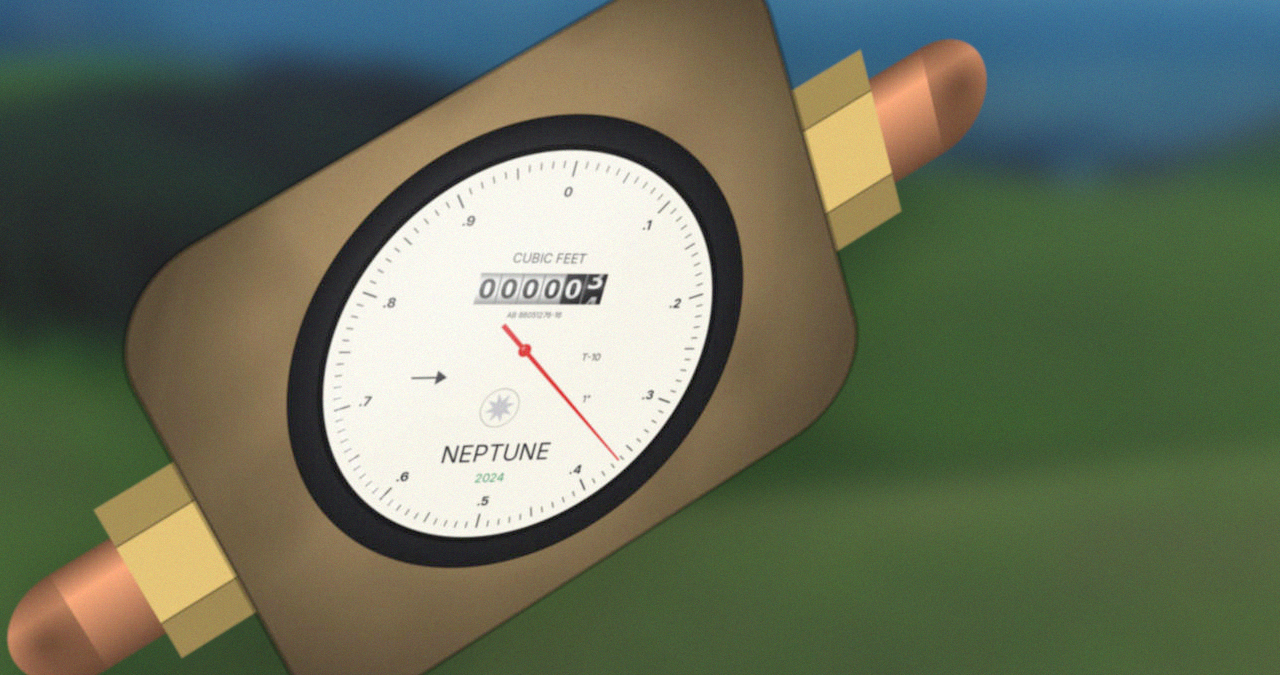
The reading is {"value": 3.36, "unit": "ft³"}
